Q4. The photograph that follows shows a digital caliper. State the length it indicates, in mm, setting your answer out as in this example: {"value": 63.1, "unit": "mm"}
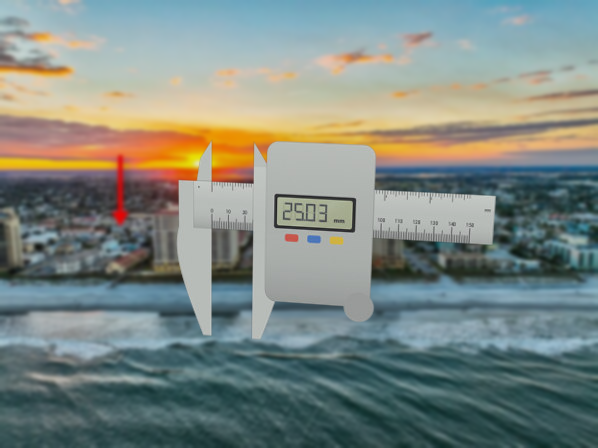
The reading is {"value": 25.03, "unit": "mm"}
